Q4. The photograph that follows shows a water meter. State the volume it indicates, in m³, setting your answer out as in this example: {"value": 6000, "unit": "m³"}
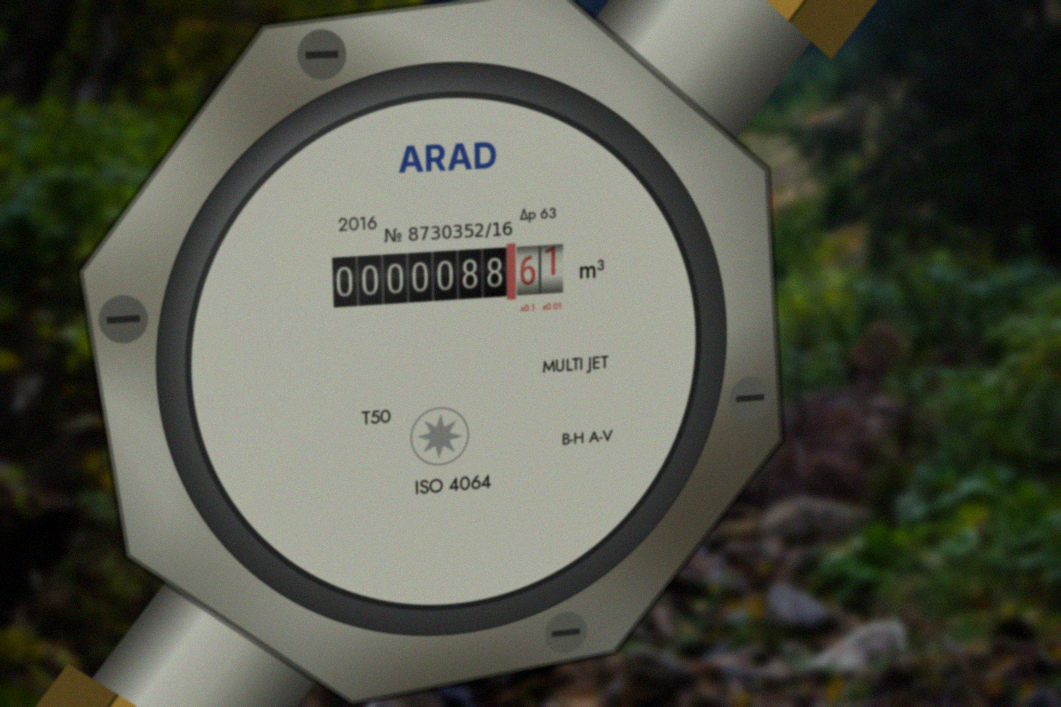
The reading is {"value": 88.61, "unit": "m³"}
